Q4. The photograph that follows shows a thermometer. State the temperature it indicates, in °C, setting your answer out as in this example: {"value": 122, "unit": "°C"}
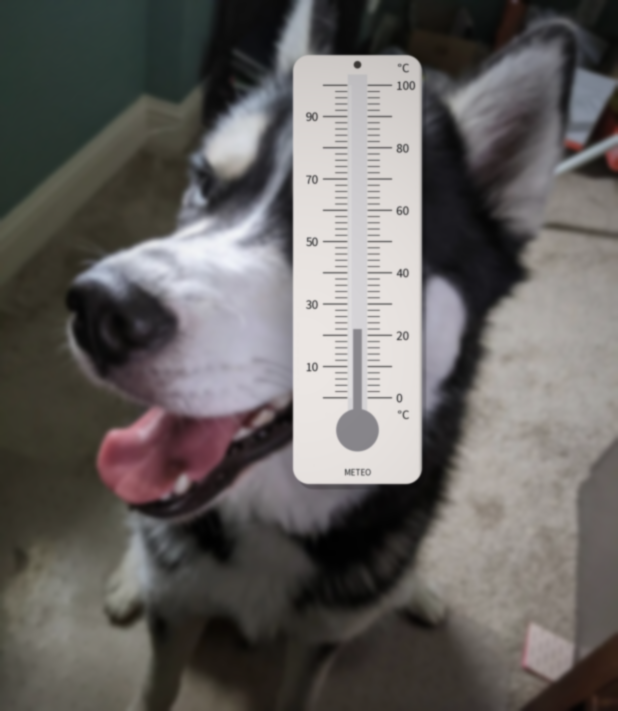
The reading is {"value": 22, "unit": "°C"}
